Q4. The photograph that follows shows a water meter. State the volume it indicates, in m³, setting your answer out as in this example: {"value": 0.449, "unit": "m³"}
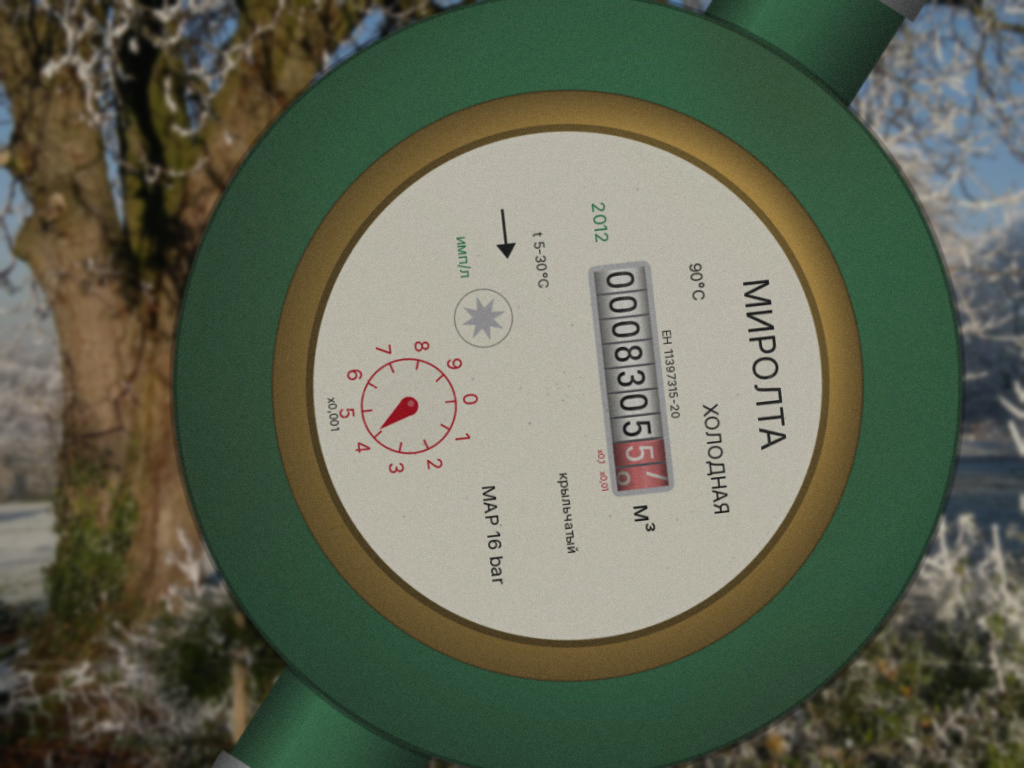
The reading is {"value": 8305.574, "unit": "m³"}
